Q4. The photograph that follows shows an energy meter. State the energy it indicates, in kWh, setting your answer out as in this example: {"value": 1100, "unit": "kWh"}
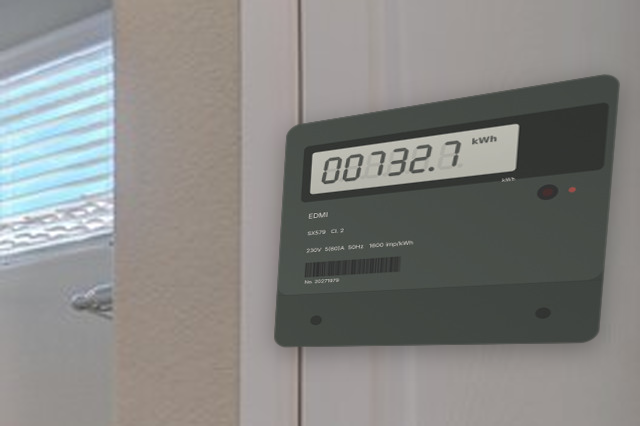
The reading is {"value": 732.7, "unit": "kWh"}
